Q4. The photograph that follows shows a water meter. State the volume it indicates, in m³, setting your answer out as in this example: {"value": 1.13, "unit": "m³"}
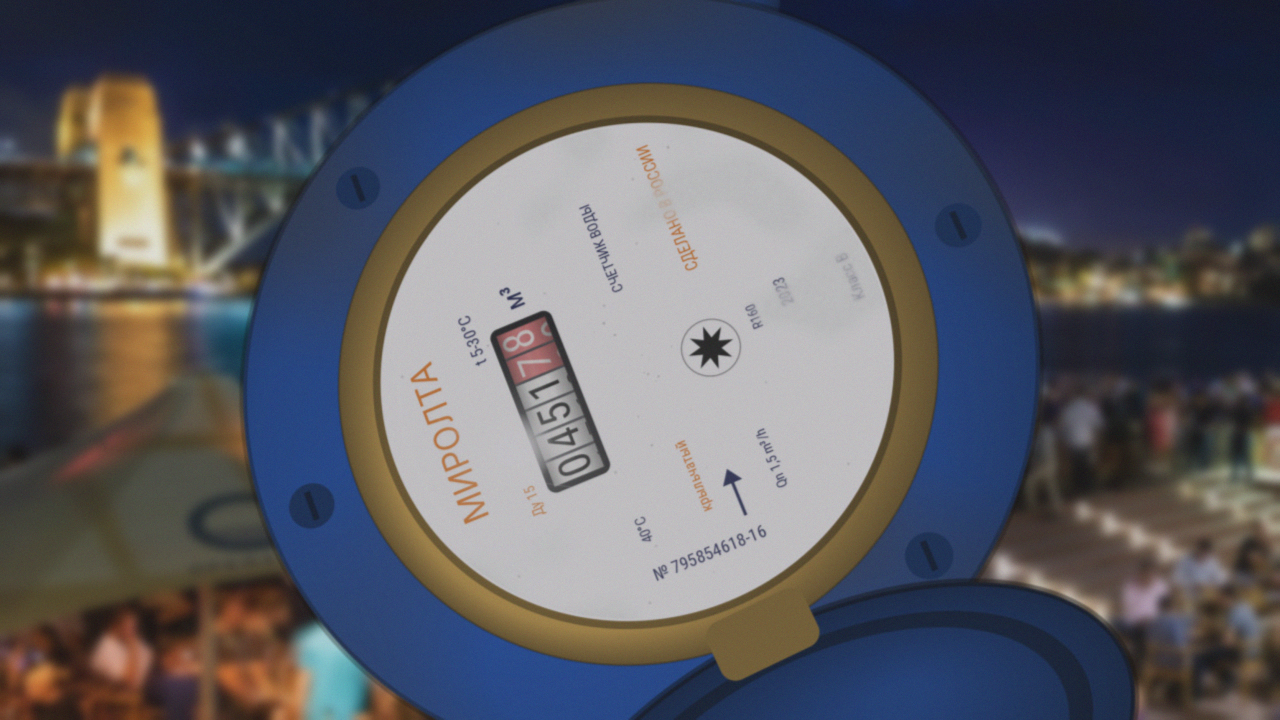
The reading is {"value": 451.78, "unit": "m³"}
